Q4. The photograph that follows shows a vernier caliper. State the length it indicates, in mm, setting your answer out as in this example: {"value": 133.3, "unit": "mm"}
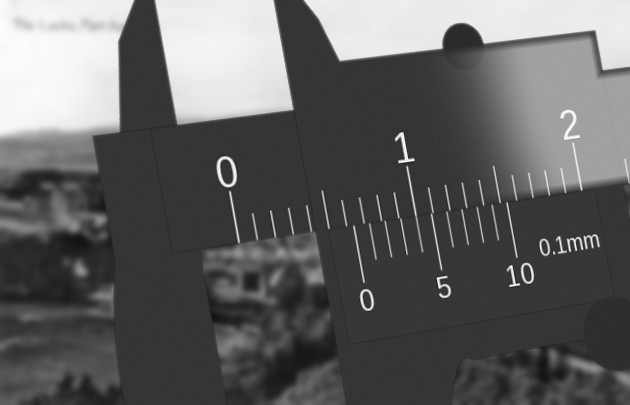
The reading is {"value": 6.4, "unit": "mm"}
